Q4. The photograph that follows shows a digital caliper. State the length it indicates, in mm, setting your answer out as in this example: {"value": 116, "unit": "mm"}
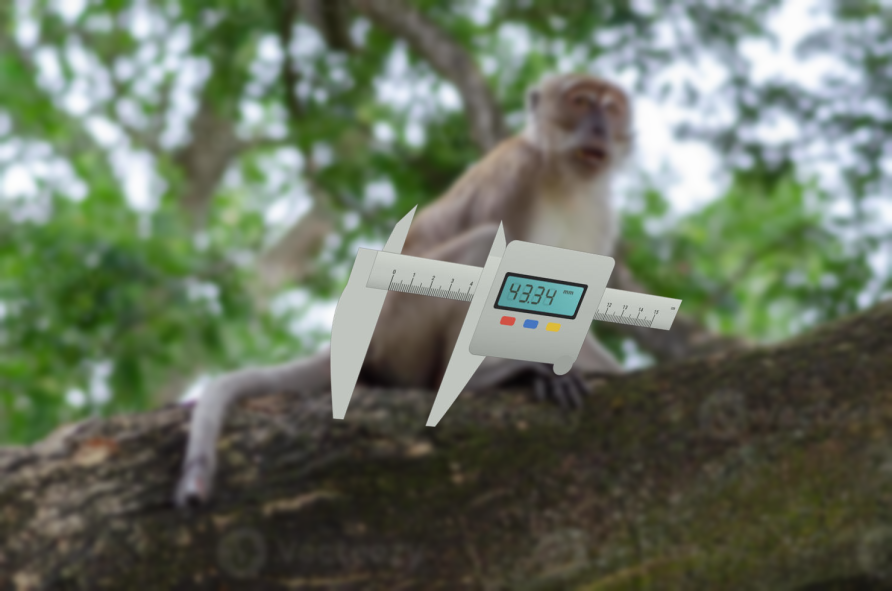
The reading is {"value": 43.34, "unit": "mm"}
